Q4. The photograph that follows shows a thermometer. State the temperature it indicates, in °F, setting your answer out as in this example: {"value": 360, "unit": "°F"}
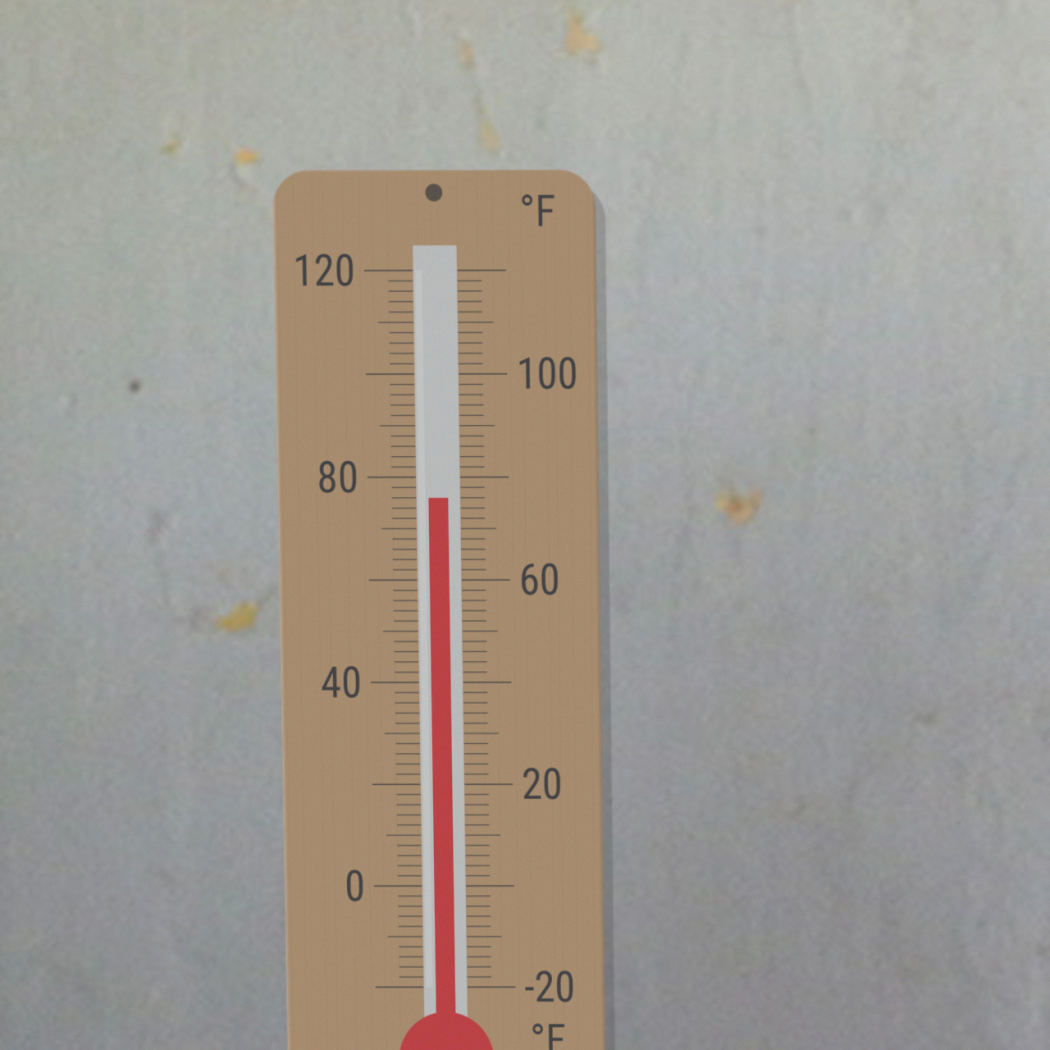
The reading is {"value": 76, "unit": "°F"}
